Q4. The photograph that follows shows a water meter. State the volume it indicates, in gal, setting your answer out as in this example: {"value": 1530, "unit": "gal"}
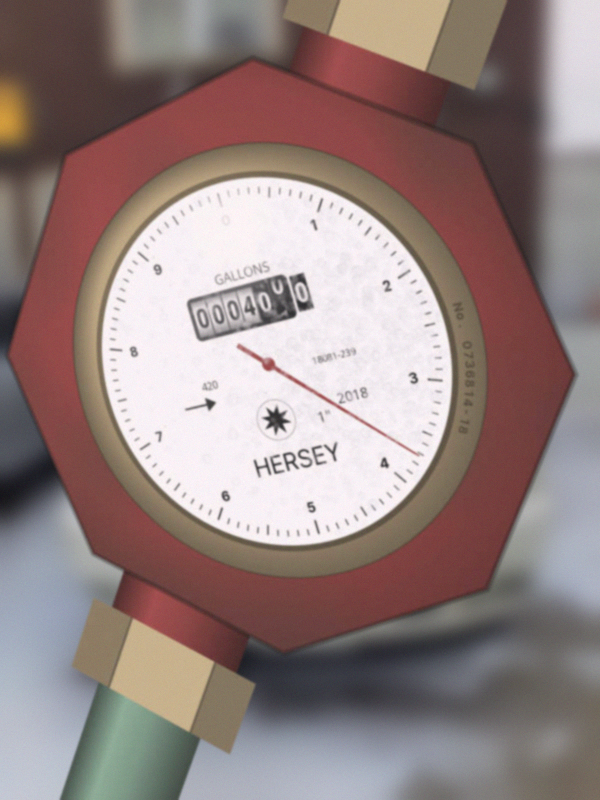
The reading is {"value": 4003.7, "unit": "gal"}
